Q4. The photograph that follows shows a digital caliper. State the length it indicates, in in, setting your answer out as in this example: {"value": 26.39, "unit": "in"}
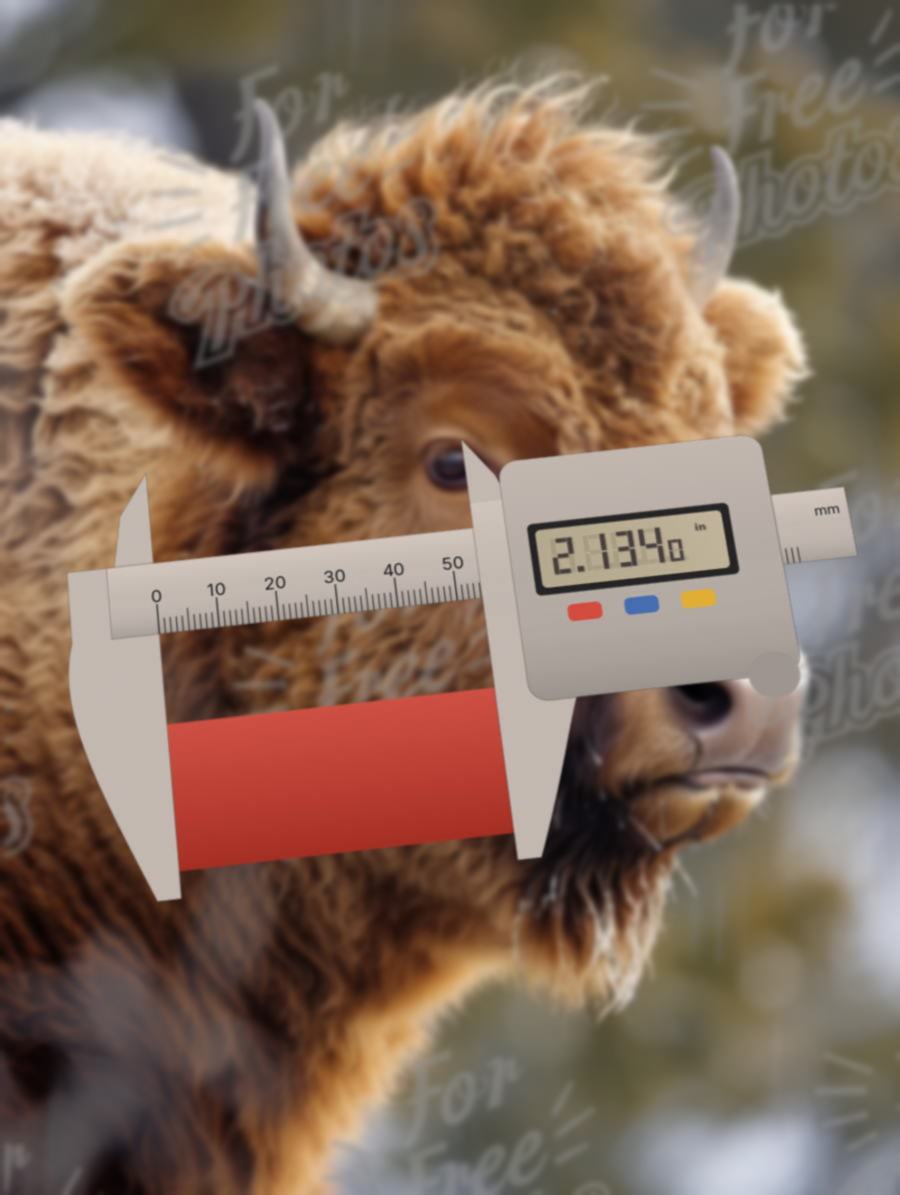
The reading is {"value": 2.1340, "unit": "in"}
